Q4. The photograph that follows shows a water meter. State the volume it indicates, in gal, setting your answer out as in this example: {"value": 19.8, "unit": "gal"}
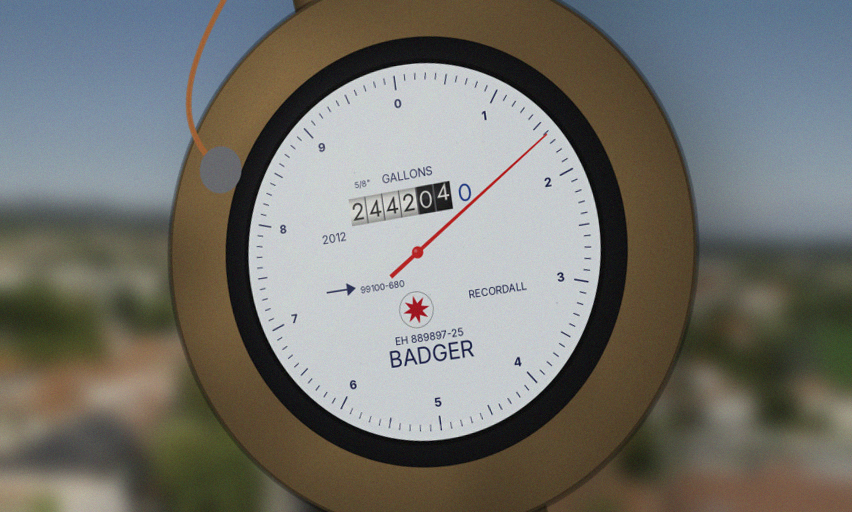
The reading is {"value": 2442041.6, "unit": "gal"}
